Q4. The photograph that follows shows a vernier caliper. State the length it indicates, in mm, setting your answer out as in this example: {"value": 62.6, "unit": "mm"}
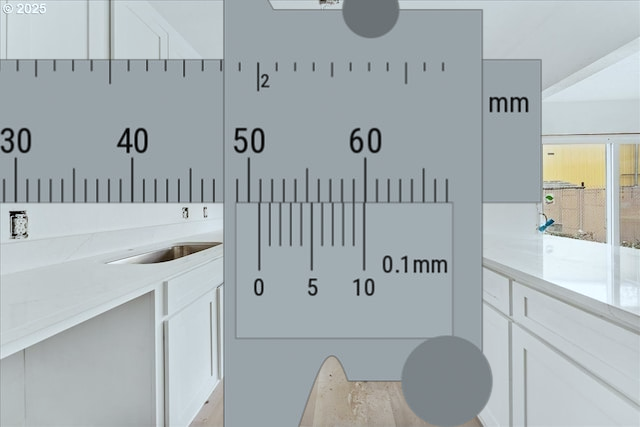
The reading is {"value": 50.9, "unit": "mm"}
